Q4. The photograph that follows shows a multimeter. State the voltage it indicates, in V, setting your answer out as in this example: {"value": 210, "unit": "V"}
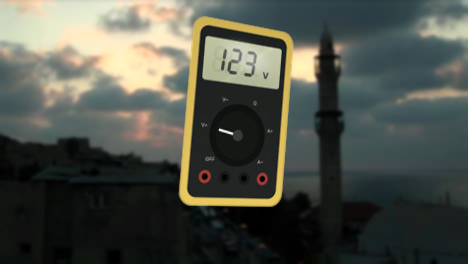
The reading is {"value": 123, "unit": "V"}
